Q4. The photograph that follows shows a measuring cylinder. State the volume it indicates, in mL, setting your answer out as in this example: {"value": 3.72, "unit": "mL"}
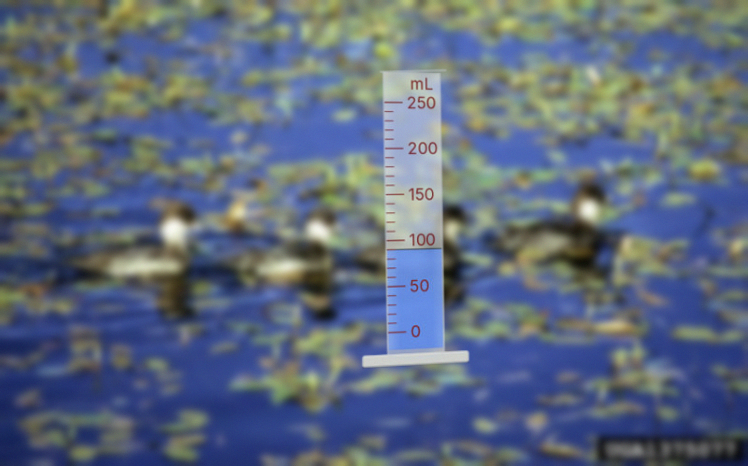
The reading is {"value": 90, "unit": "mL"}
